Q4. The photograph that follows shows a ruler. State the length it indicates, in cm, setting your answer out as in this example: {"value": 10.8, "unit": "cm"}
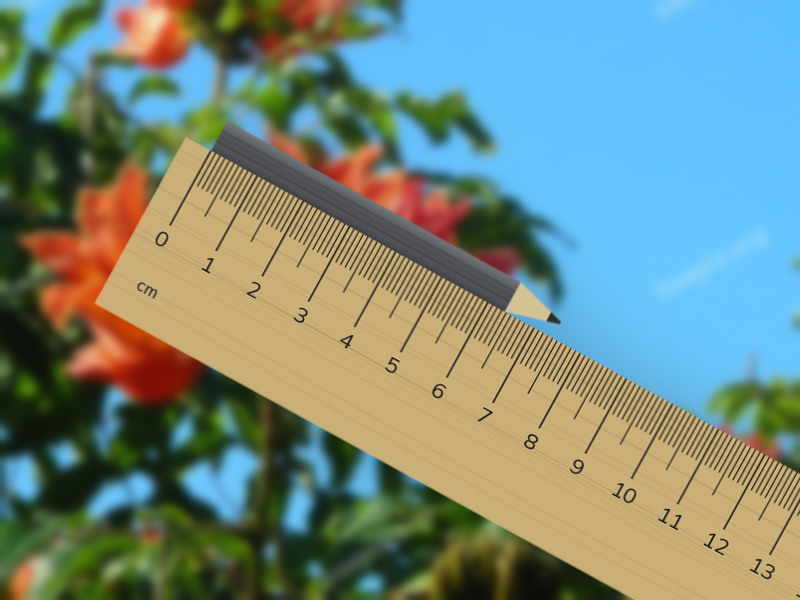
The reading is {"value": 7.4, "unit": "cm"}
